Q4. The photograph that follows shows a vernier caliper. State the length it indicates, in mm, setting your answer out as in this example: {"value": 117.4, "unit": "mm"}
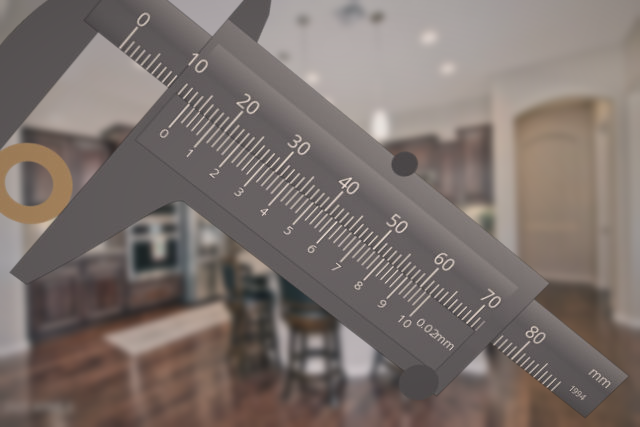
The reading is {"value": 13.2, "unit": "mm"}
